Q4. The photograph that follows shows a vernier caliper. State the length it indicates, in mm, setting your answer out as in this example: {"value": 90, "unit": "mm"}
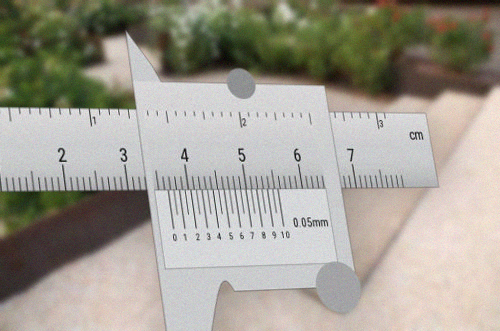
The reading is {"value": 36.6, "unit": "mm"}
